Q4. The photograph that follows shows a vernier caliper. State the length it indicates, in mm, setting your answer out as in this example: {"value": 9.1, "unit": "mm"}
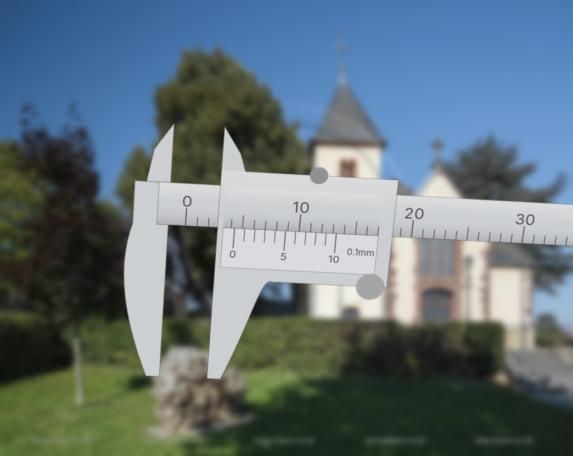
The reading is {"value": 4.3, "unit": "mm"}
